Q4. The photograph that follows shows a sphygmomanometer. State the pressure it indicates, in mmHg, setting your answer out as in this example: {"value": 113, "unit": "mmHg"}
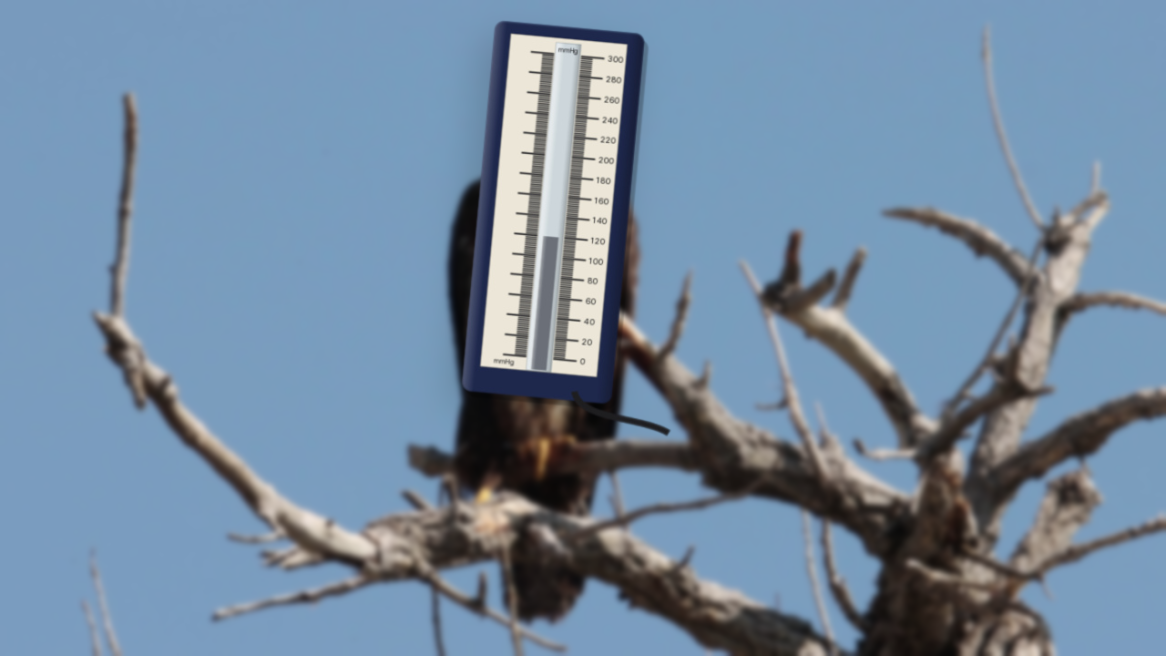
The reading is {"value": 120, "unit": "mmHg"}
